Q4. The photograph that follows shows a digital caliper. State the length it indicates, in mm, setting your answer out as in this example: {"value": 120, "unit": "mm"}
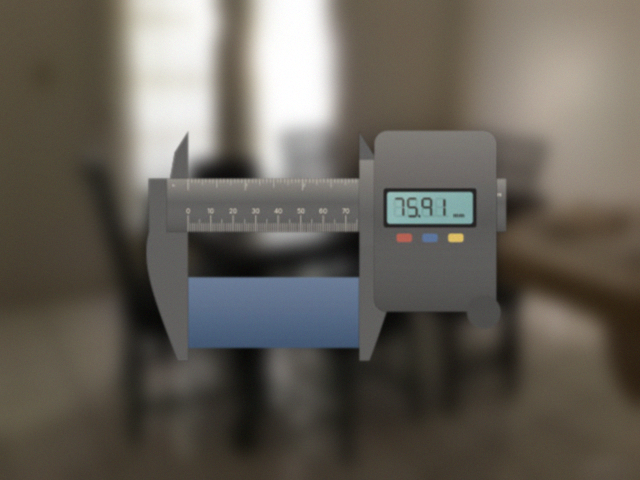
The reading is {"value": 75.91, "unit": "mm"}
